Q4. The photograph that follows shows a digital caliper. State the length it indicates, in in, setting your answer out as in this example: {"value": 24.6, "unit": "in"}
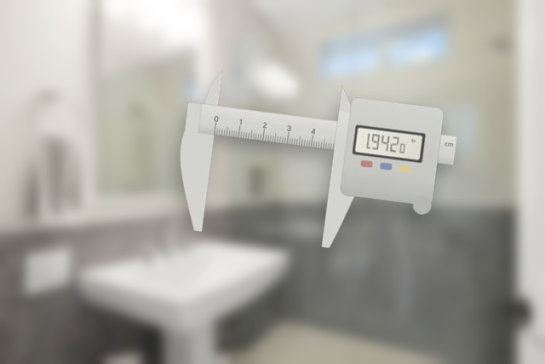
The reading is {"value": 1.9420, "unit": "in"}
